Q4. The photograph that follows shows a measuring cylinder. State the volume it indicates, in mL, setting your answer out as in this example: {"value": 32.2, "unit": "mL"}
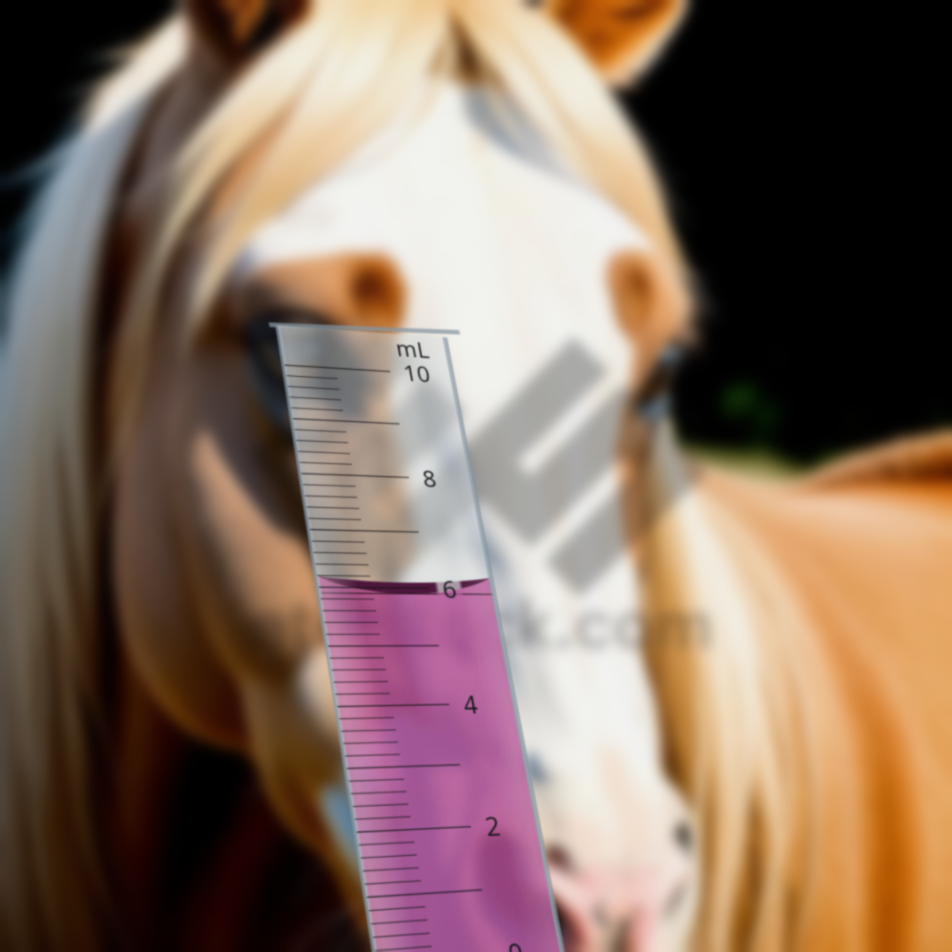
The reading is {"value": 5.9, "unit": "mL"}
